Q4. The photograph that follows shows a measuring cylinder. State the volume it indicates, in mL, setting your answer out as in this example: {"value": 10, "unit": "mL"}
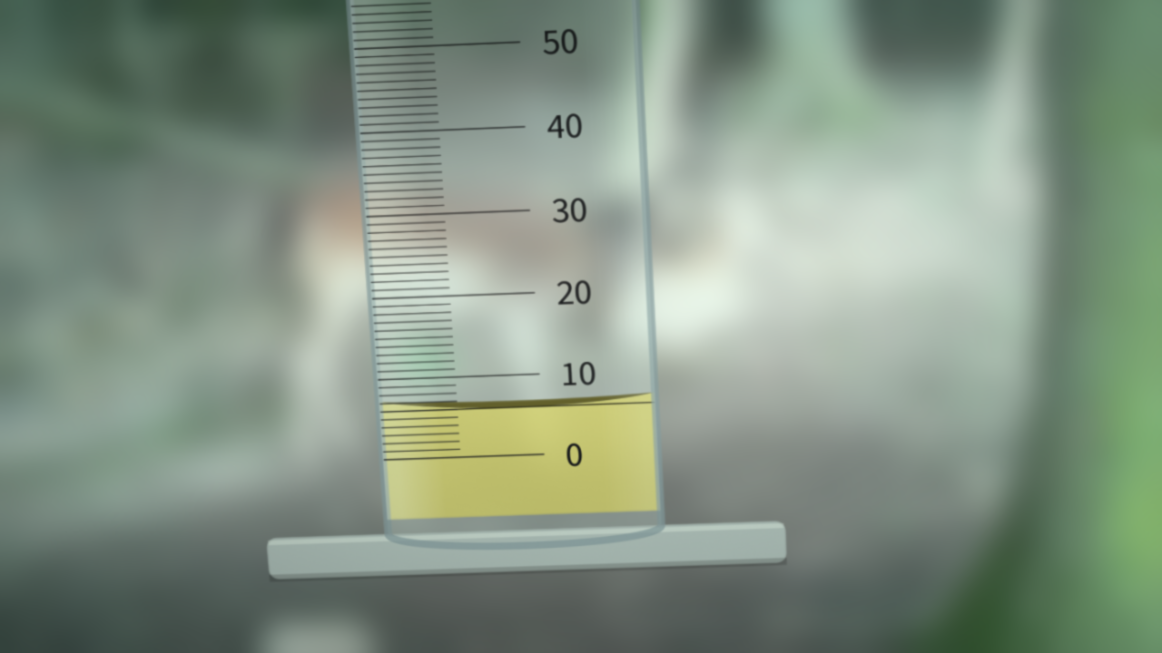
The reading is {"value": 6, "unit": "mL"}
